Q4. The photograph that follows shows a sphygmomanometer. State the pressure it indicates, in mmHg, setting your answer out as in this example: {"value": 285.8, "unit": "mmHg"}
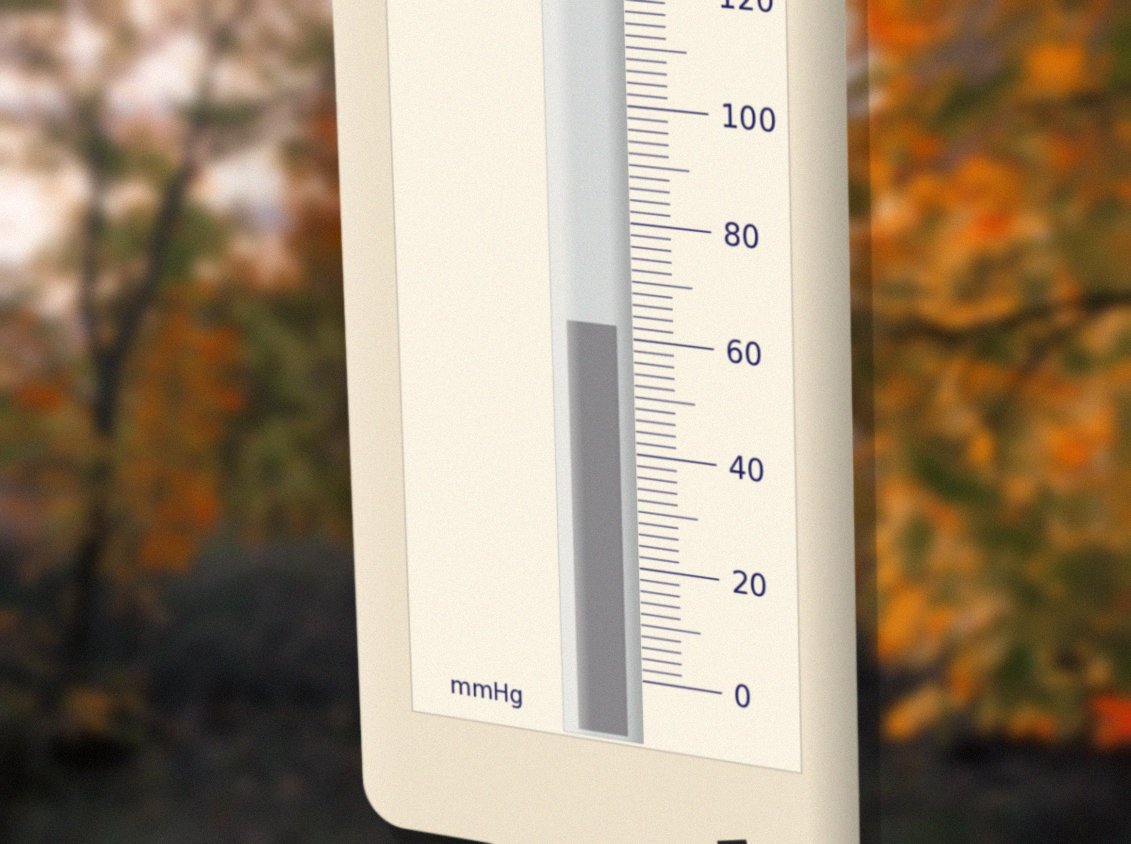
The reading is {"value": 62, "unit": "mmHg"}
